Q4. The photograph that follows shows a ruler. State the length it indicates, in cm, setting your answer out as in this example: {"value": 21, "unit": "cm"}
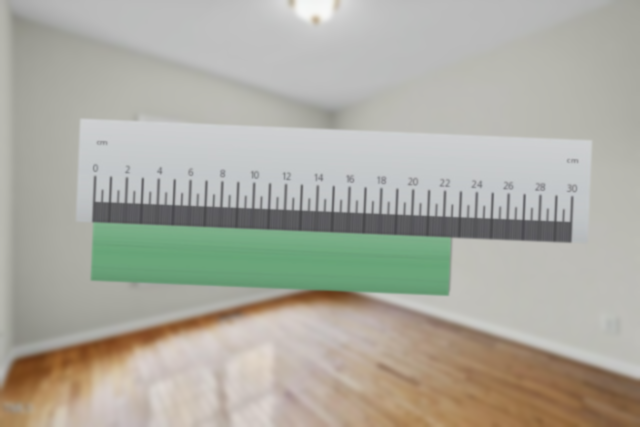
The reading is {"value": 22.5, "unit": "cm"}
